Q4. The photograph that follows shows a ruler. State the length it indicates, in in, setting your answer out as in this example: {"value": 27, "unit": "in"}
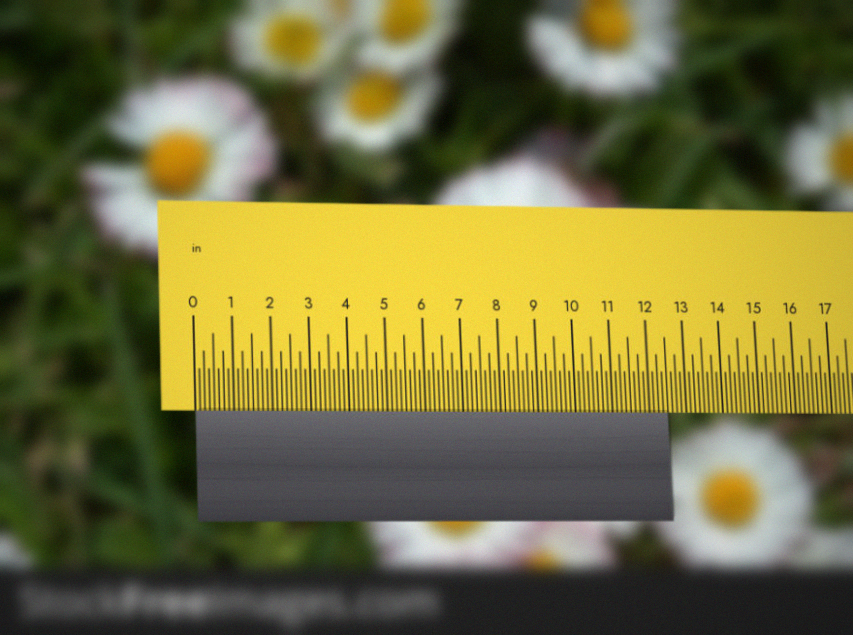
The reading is {"value": 12.5, "unit": "in"}
